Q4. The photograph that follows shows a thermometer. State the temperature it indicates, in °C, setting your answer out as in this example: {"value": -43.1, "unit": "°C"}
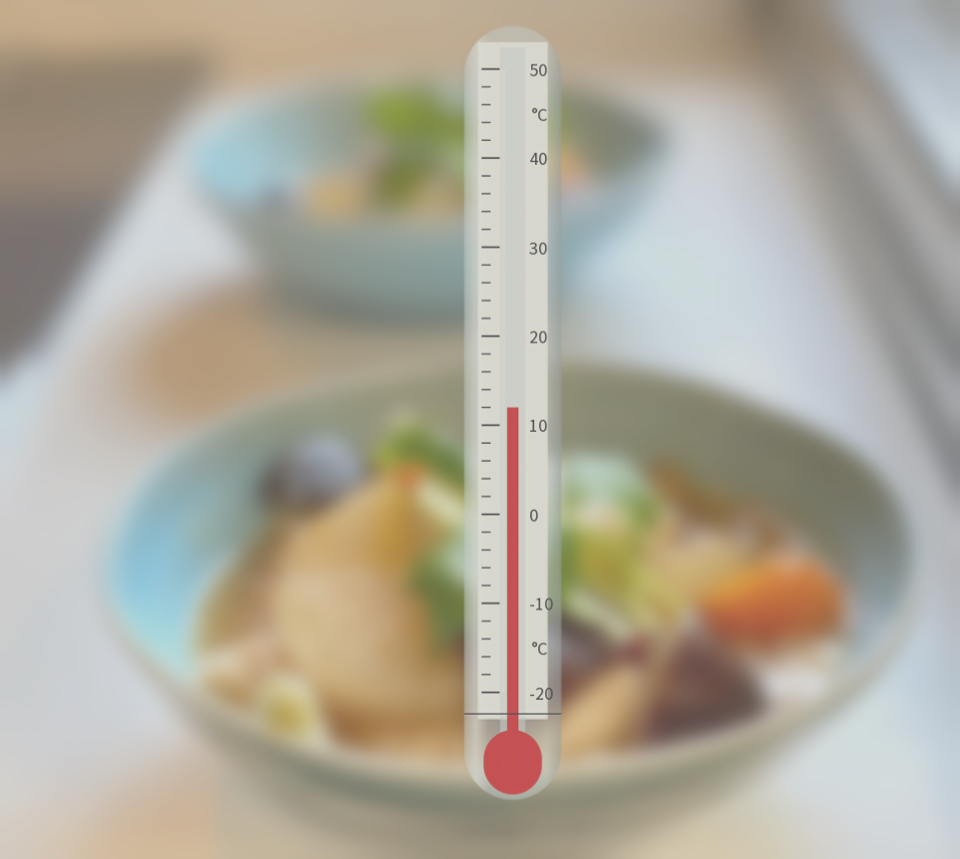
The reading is {"value": 12, "unit": "°C"}
